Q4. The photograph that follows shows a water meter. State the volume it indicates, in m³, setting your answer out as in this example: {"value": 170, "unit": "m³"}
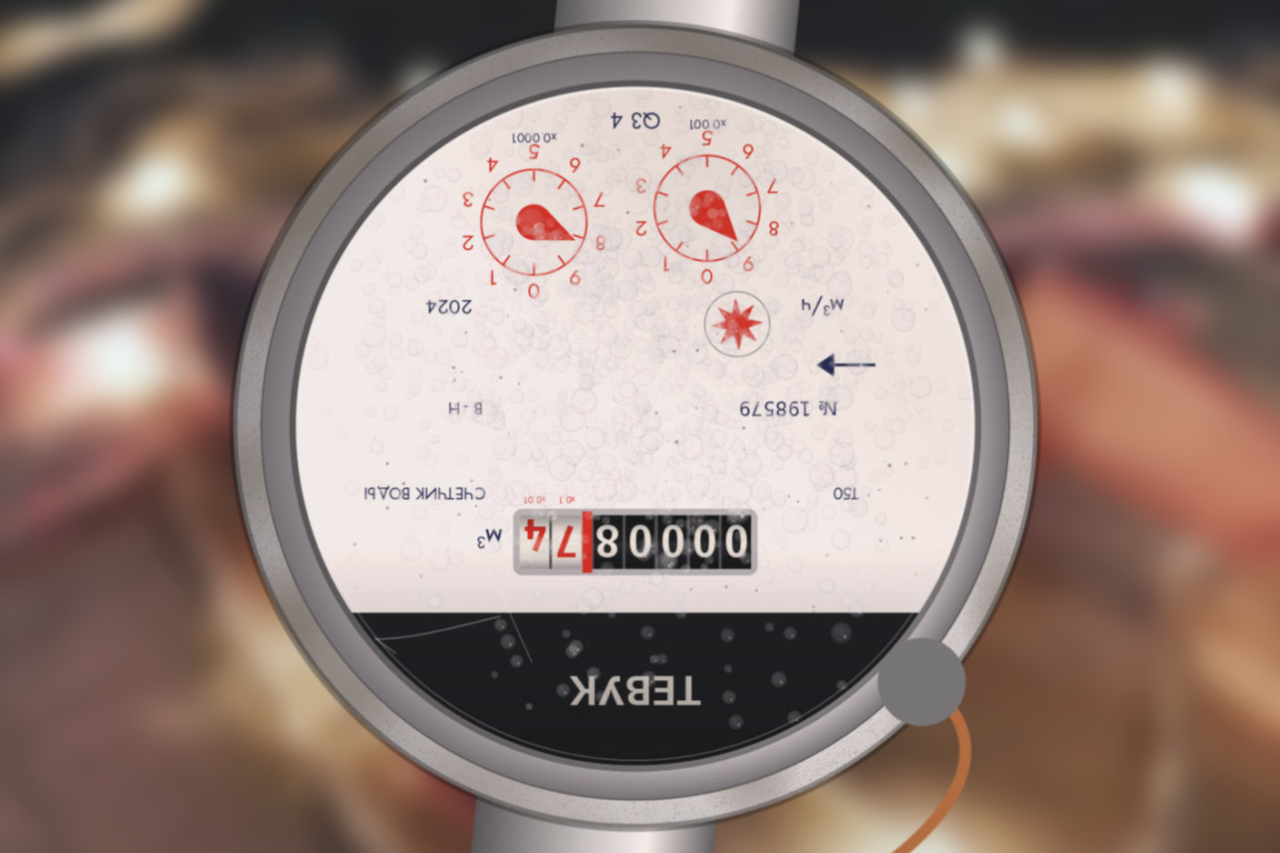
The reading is {"value": 8.7388, "unit": "m³"}
